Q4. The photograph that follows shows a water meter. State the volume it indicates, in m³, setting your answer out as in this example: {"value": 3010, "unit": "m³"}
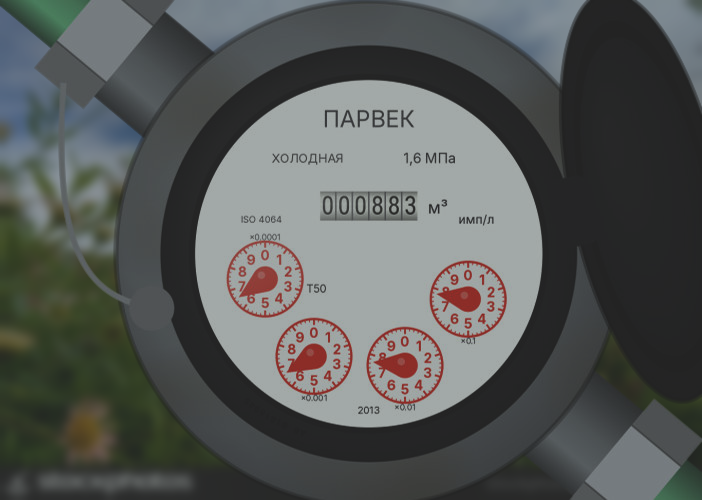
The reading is {"value": 883.7766, "unit": "m³"}
